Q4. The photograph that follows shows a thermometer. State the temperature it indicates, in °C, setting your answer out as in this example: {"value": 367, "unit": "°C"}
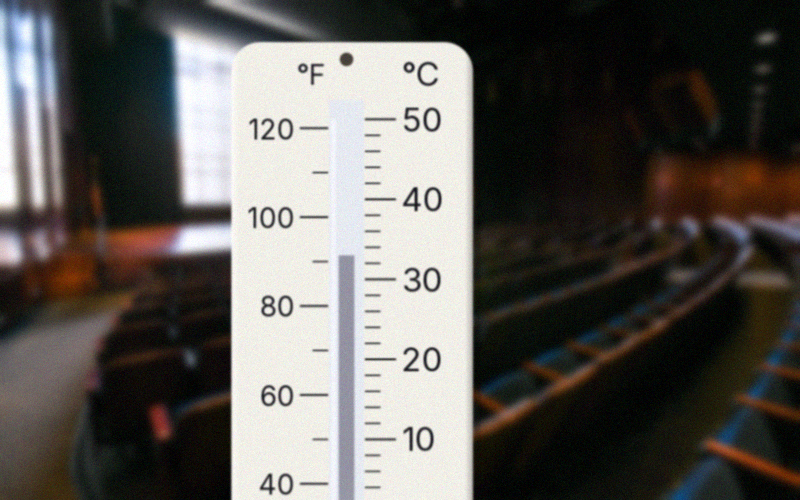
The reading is {"value": 33, "unit": "°C"}
